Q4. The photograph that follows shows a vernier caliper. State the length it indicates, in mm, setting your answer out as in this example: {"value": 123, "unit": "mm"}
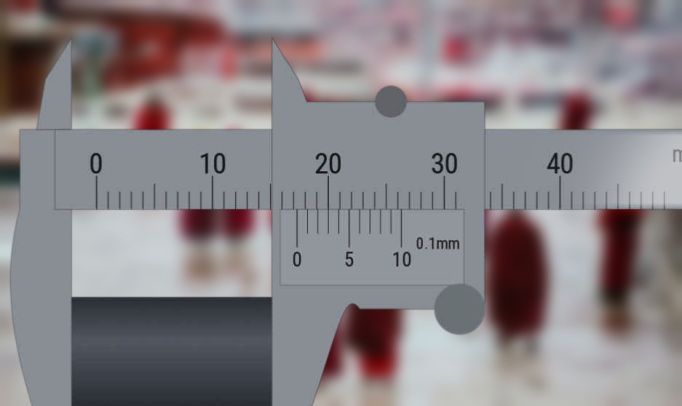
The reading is {"value": 17.3, "unit": "mm"}
